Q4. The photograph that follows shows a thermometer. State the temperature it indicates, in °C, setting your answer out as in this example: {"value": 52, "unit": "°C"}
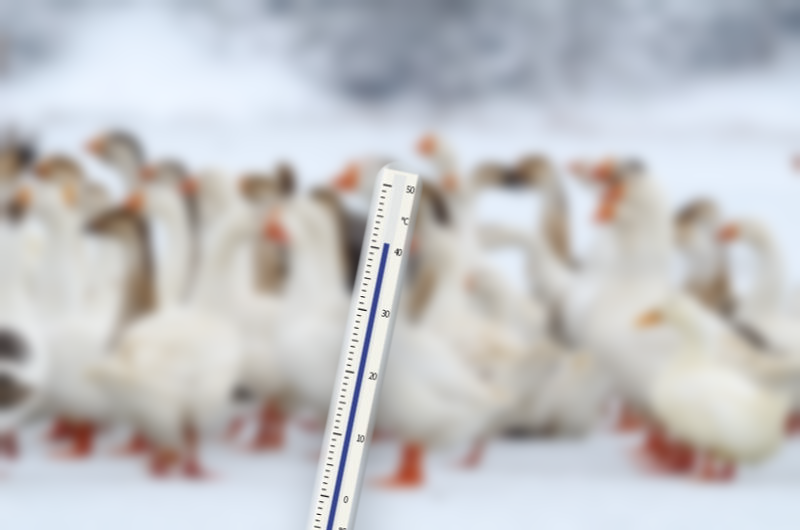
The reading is {"value": 41, "unit": "°C"}
